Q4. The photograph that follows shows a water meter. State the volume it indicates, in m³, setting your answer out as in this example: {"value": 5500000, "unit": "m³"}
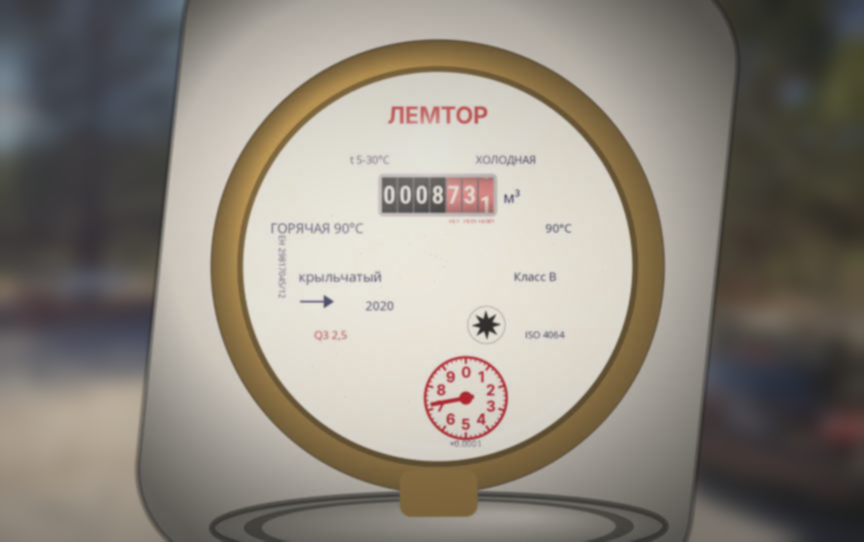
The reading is {"value": 8.7307, "unit": "m³"}
